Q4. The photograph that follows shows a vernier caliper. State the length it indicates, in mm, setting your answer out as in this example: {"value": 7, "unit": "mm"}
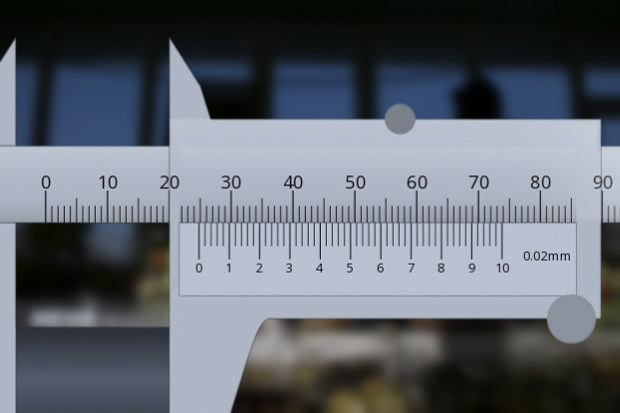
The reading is {"value": 24.8, "unit": "mm"}
